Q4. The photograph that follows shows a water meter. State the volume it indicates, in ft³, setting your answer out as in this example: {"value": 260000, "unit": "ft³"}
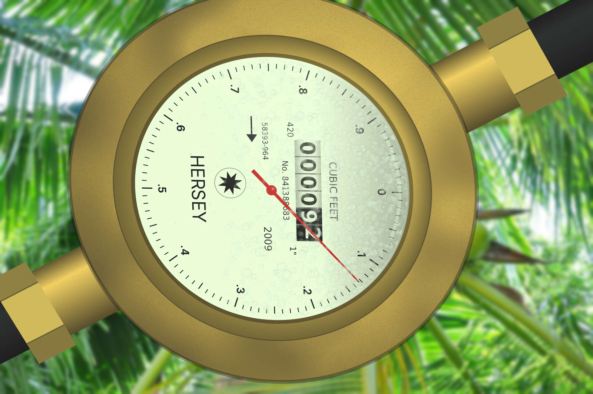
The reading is {"value": 92.13, "unit": "ft³"}
